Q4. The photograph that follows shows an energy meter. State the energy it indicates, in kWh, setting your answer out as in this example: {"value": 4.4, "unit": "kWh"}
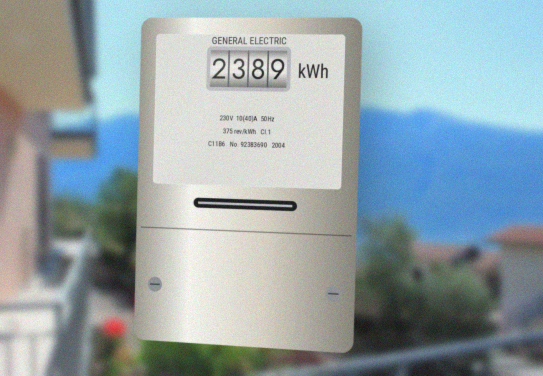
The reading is {"value": 2389, "unit": "kWh"}
